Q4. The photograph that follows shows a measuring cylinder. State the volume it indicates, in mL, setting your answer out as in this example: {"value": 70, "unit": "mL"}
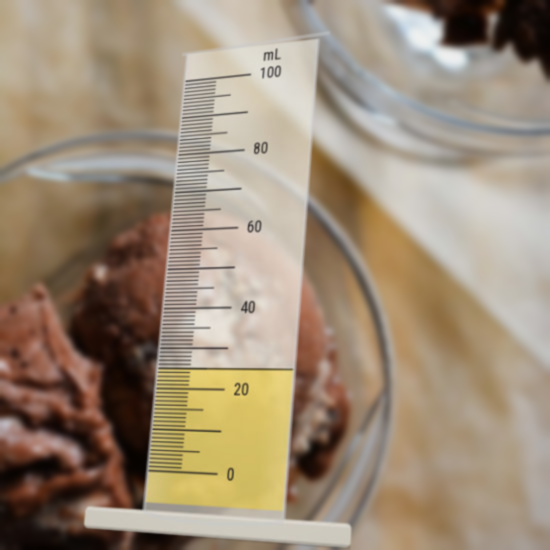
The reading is {"value": 25, "unit": "mL"}
